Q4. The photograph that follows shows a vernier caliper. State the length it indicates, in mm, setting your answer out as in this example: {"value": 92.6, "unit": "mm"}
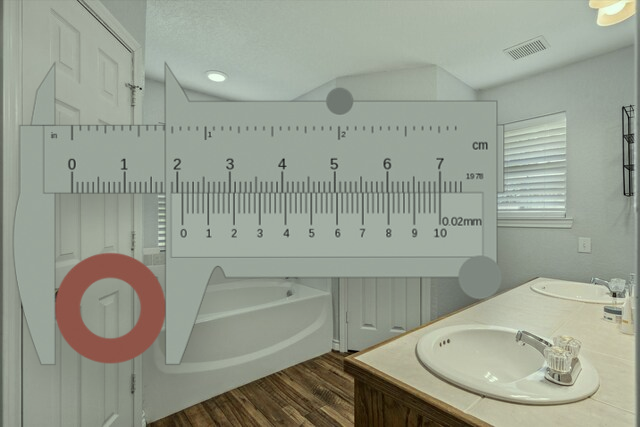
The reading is {"value": 21.0, "unit": "mm"}
